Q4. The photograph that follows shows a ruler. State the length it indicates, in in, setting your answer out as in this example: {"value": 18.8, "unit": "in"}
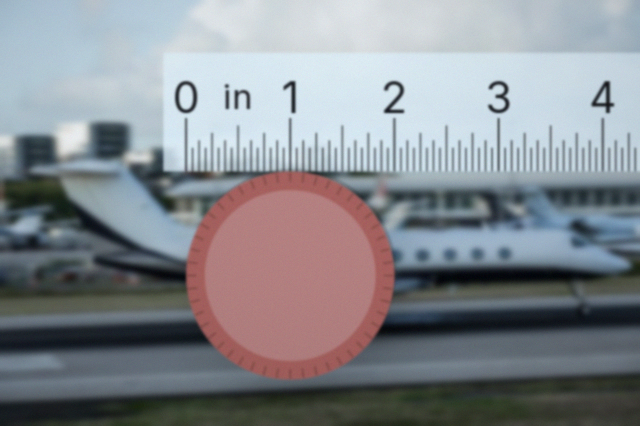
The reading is {"value": 2, "unit": "in"}
